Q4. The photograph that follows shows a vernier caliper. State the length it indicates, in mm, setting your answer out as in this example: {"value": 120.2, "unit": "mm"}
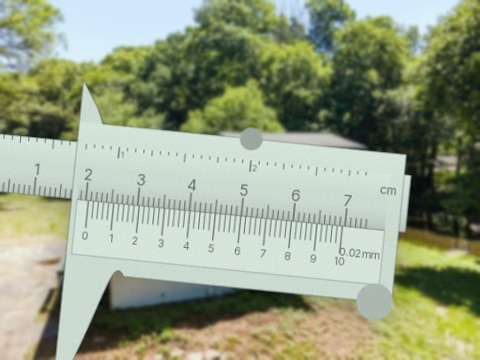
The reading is {"value": 20.5, "unit": "mm"}
